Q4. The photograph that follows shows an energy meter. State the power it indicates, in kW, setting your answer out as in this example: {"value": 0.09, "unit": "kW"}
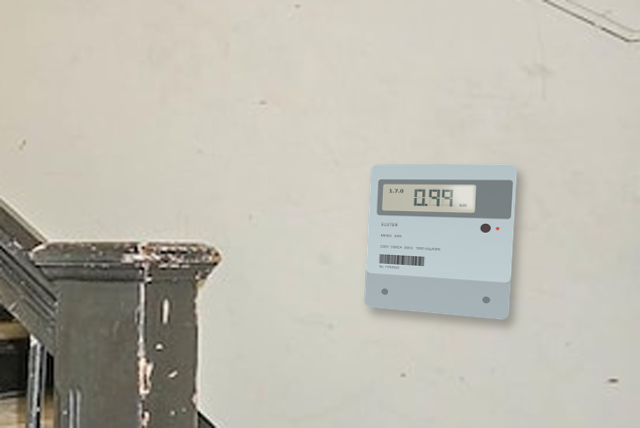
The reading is {"value": 0.99, "unit": "kW"}
